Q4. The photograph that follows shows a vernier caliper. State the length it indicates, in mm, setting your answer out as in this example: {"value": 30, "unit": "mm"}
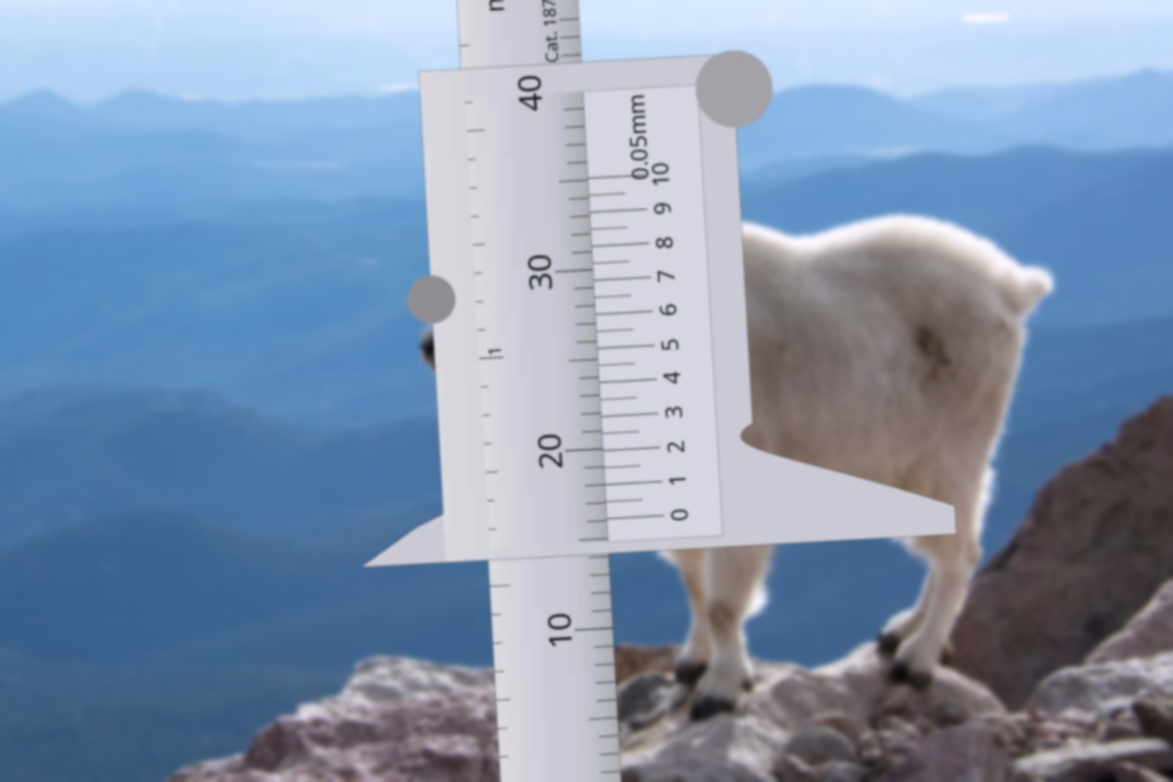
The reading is {"value": 16.1, "unit": "mm"}
